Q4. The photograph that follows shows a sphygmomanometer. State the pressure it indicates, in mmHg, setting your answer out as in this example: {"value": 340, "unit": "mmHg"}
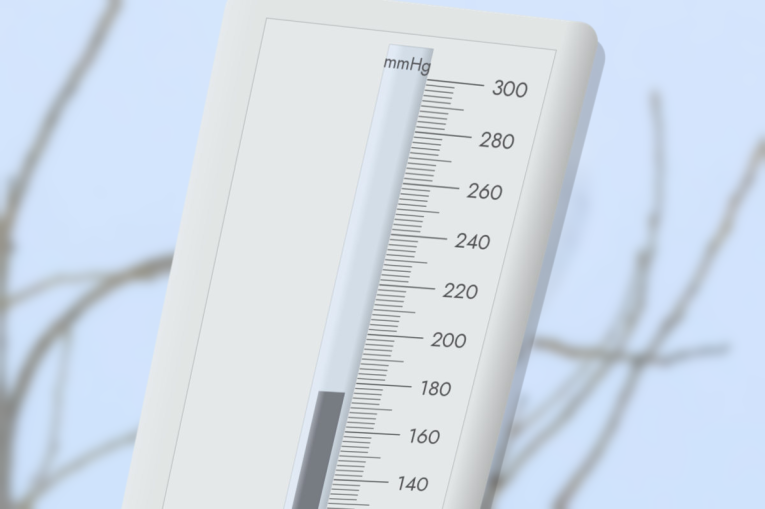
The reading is {"value": 176, "unit": "mmHg"}
